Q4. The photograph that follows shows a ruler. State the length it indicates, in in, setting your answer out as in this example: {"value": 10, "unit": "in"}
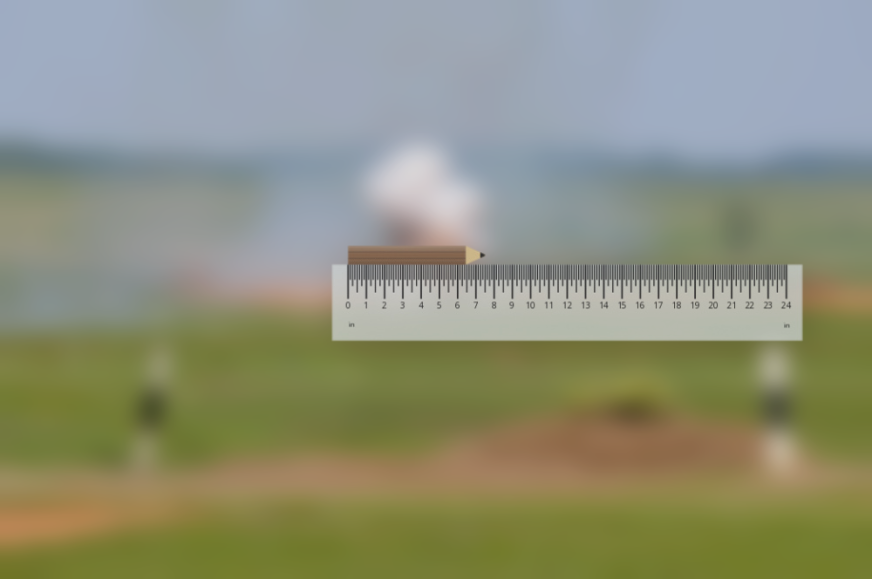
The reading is {"value": 7.5, "unit": "in"}
